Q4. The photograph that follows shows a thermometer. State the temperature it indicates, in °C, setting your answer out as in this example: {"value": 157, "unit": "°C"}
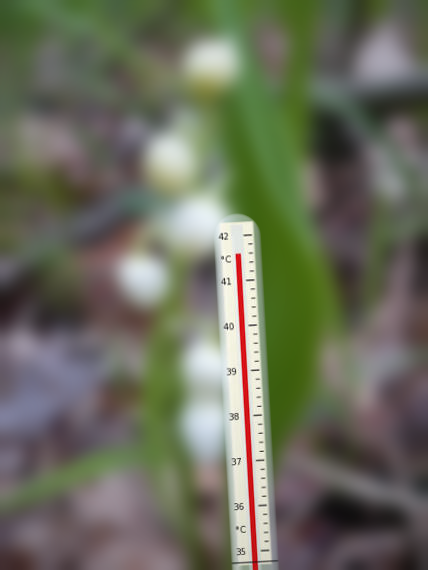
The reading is {"value": 41.6, "unit": "°C"}
